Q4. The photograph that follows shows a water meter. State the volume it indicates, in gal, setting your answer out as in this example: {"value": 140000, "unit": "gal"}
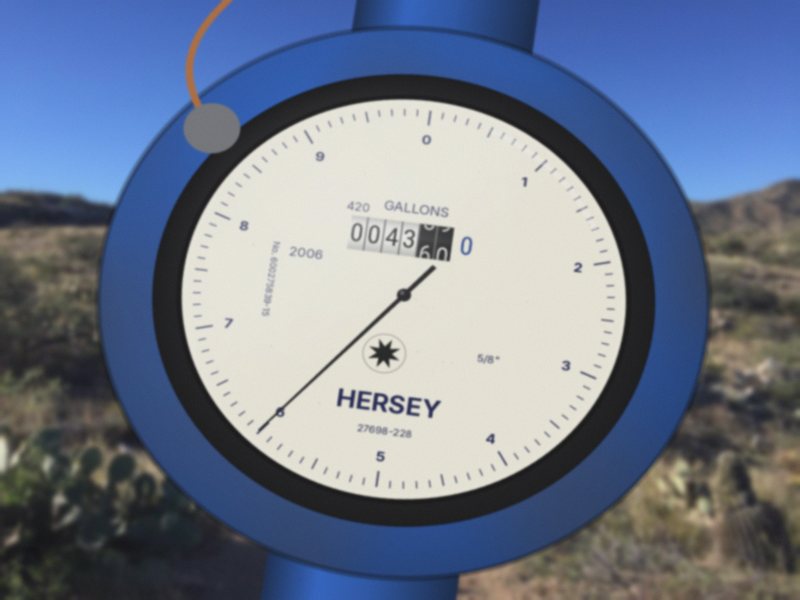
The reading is {"value": 43596.0, "unit": "gal"}
